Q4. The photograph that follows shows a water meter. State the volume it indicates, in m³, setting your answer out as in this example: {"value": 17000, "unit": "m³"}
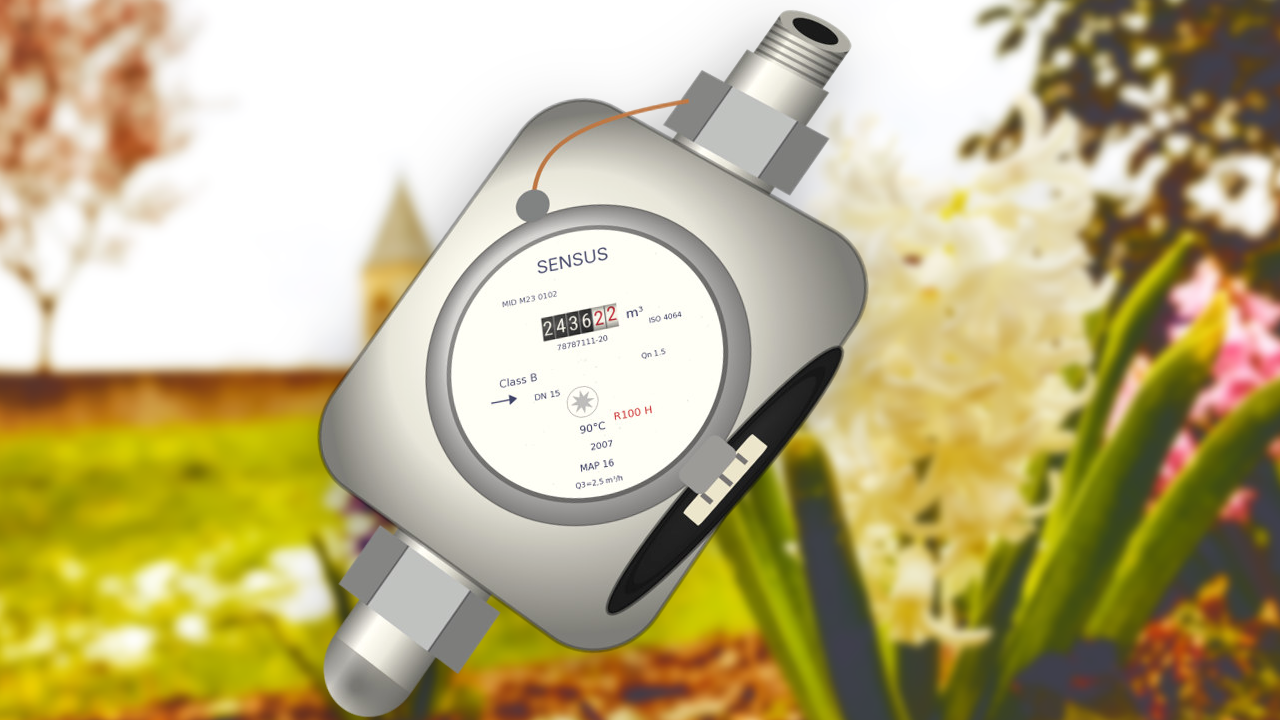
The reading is {"value": 2436.22, "unit": "m³"}
